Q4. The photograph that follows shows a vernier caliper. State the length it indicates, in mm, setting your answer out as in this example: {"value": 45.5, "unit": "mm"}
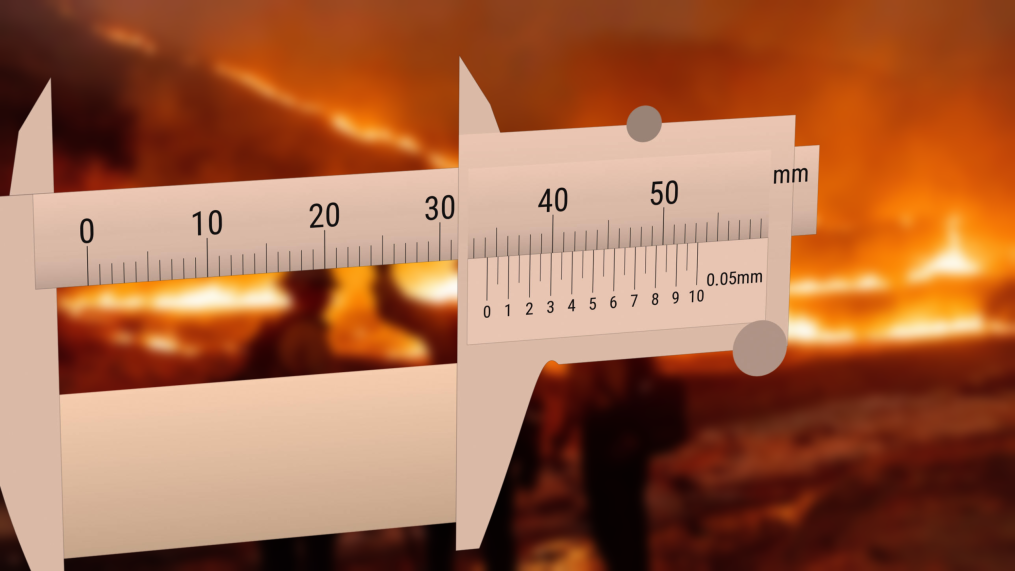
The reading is {"value": 34.2, "unit": "mm"}
